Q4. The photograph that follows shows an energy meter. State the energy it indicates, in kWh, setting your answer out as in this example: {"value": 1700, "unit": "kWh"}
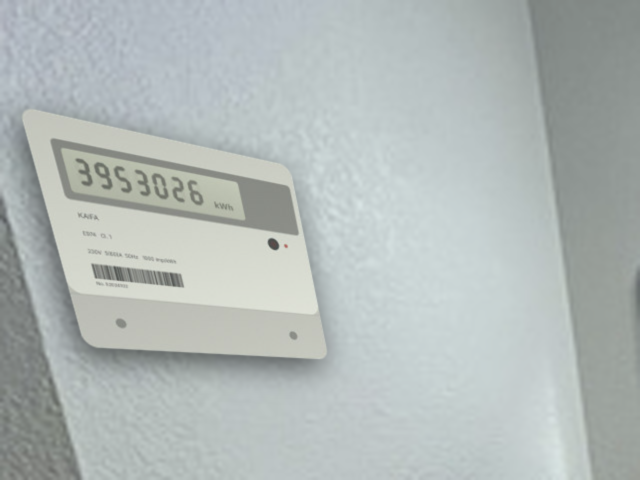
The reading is {"value": 3953026, "unit": "kWh"}
